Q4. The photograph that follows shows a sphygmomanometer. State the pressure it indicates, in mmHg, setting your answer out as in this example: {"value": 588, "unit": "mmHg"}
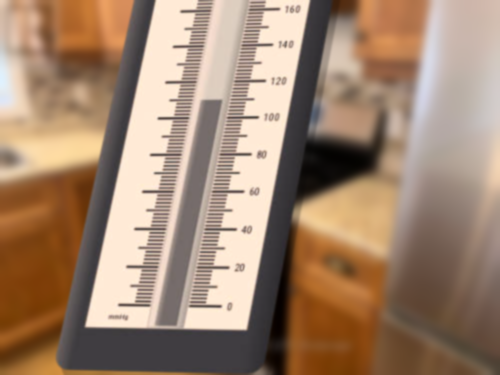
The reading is {"value": 110, "unit": "mmHg"}
